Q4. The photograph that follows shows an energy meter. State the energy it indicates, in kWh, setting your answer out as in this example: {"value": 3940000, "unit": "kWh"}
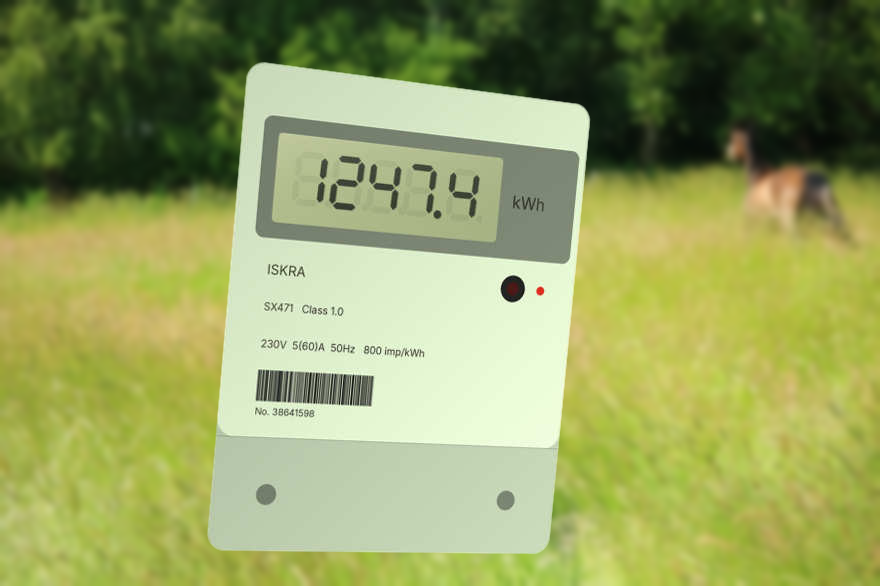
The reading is {"value": 1247.4, "unit": "kWh"}
